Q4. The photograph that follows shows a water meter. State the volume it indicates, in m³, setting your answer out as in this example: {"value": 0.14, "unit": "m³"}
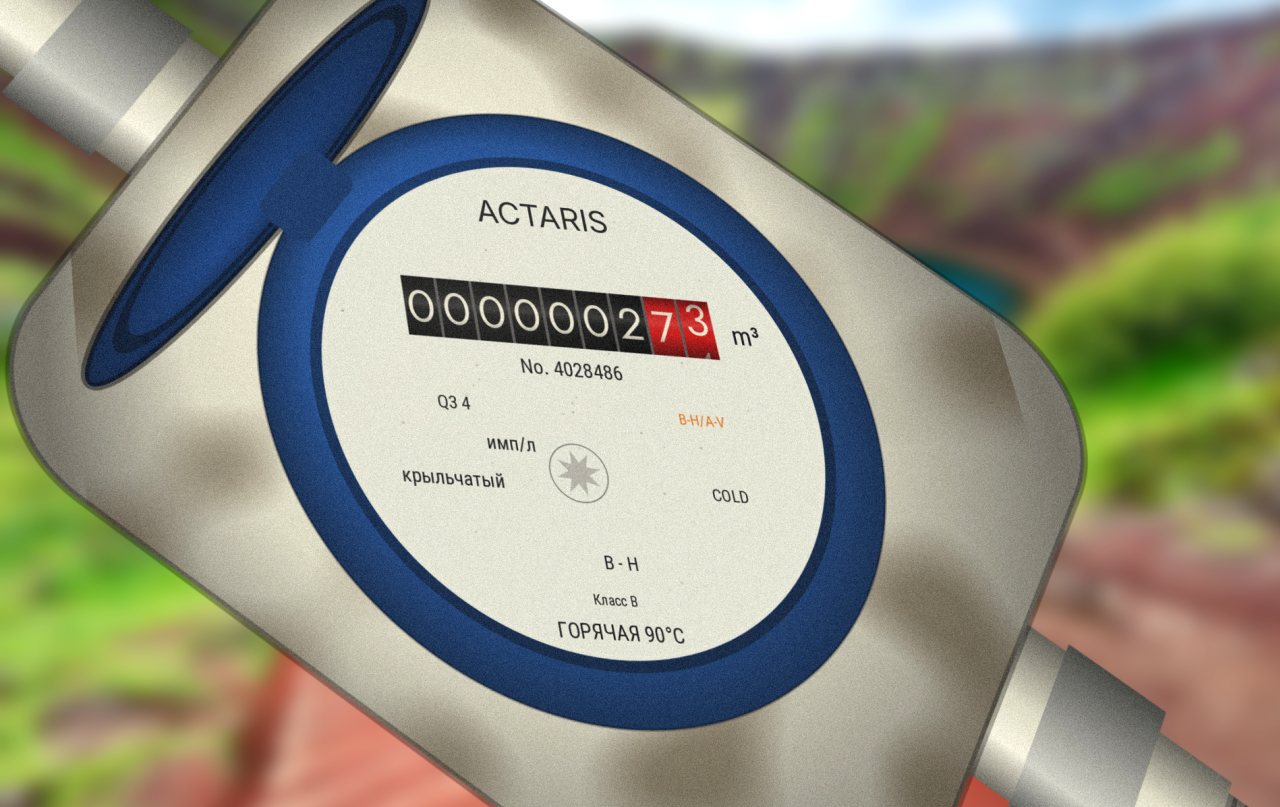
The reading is {"value": 2.73, "unit": "m³"}
